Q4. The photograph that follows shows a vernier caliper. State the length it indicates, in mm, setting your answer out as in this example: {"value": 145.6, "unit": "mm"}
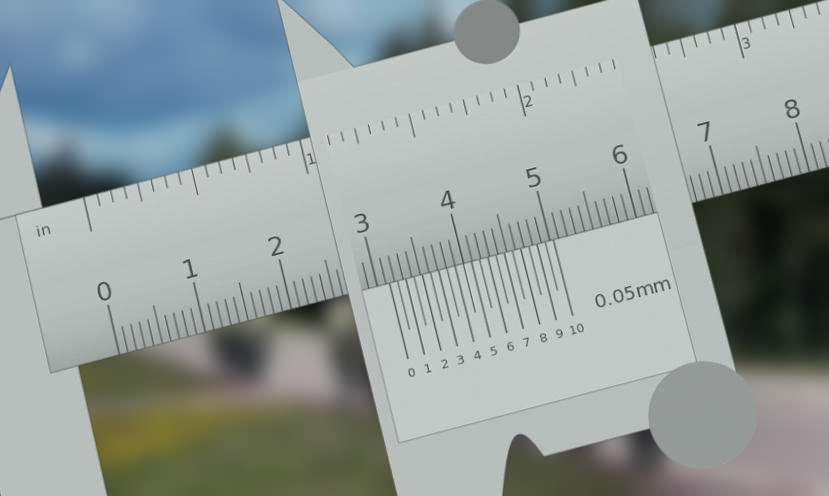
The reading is {"value": 31.4, "unit": "mm"}
